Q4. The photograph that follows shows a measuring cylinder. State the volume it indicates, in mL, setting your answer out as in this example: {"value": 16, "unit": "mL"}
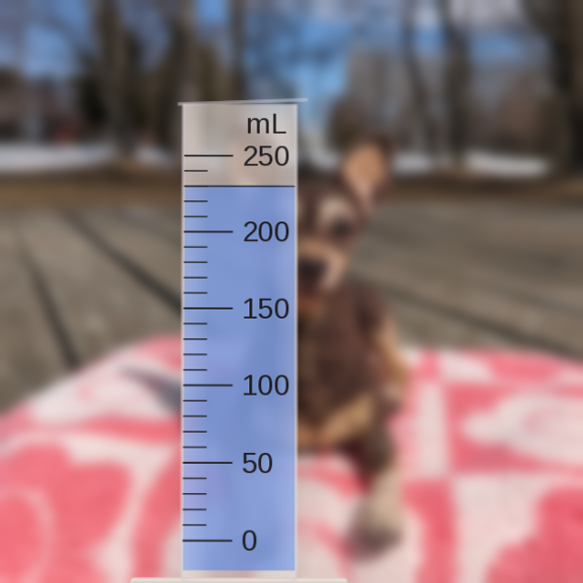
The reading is {"value": 230, "unit": "mL"}
